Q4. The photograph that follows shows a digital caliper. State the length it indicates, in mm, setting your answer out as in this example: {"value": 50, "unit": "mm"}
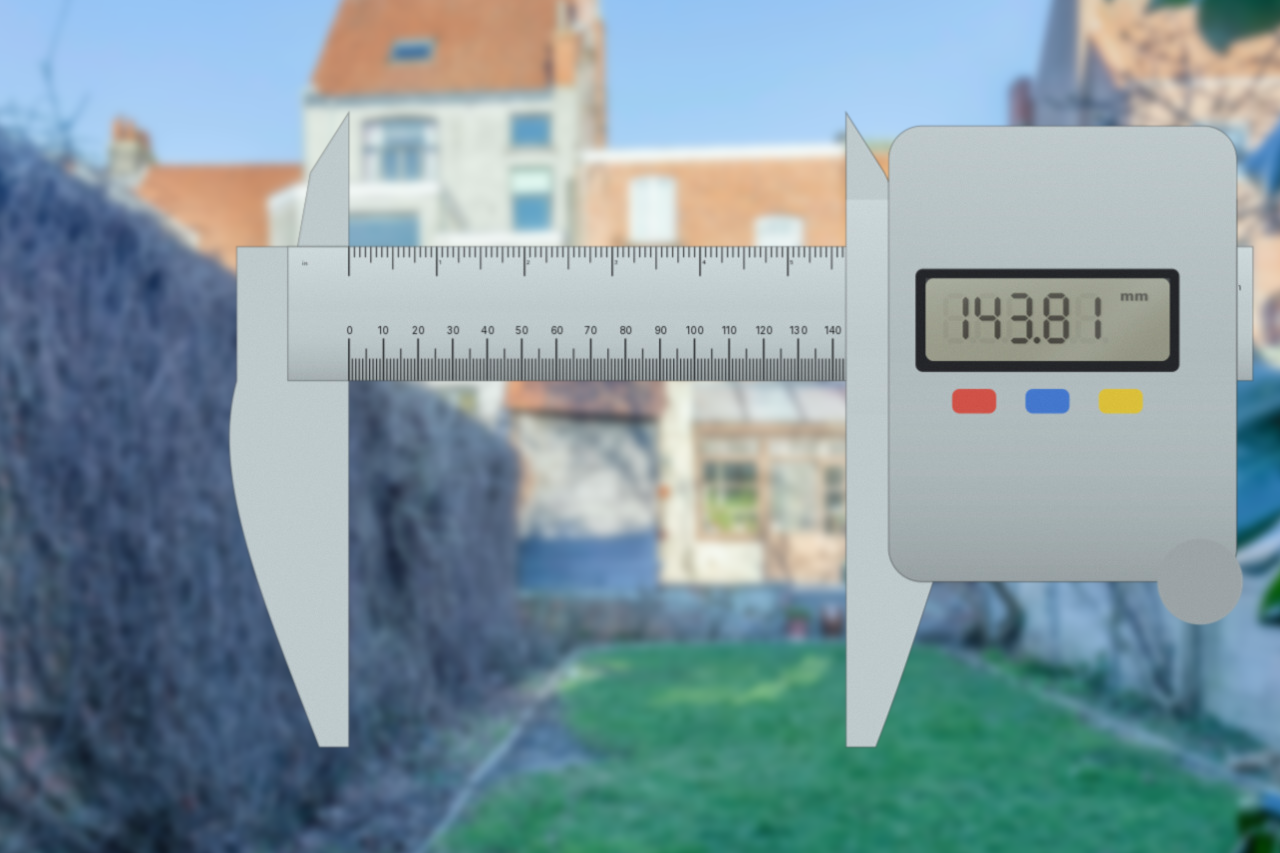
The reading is {"value": 143.81, "unit": "mm"}
